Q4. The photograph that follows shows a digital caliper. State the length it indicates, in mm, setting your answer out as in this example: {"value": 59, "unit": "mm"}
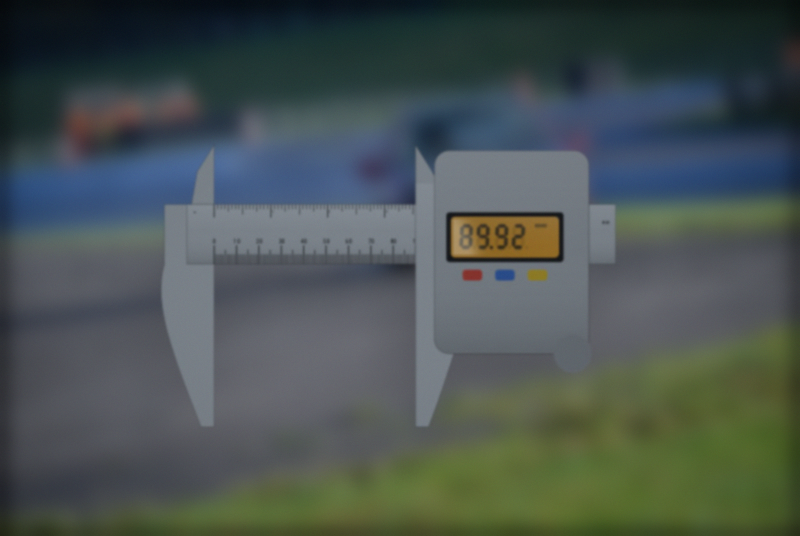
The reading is {"value": 89.92, "unit": "mm"}
